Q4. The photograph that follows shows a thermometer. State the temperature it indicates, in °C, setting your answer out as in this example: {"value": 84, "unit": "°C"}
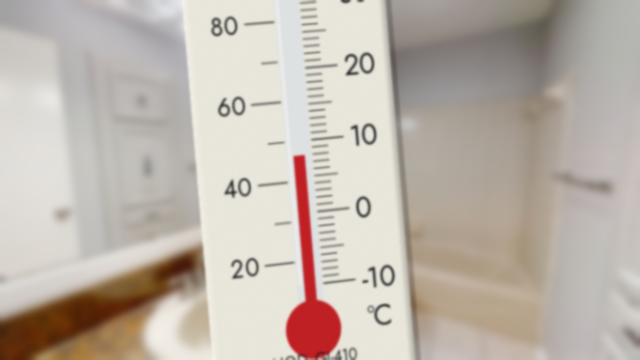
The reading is {"value": 8, "unit": "°C"}
